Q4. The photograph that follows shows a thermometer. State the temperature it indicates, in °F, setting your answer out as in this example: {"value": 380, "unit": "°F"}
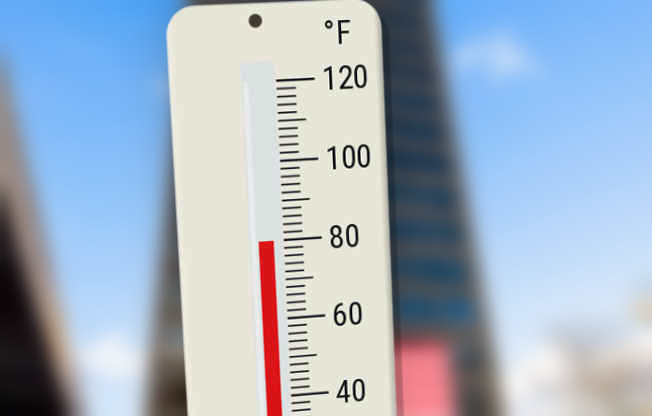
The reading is {"value": 80, "unit": "°F"}
